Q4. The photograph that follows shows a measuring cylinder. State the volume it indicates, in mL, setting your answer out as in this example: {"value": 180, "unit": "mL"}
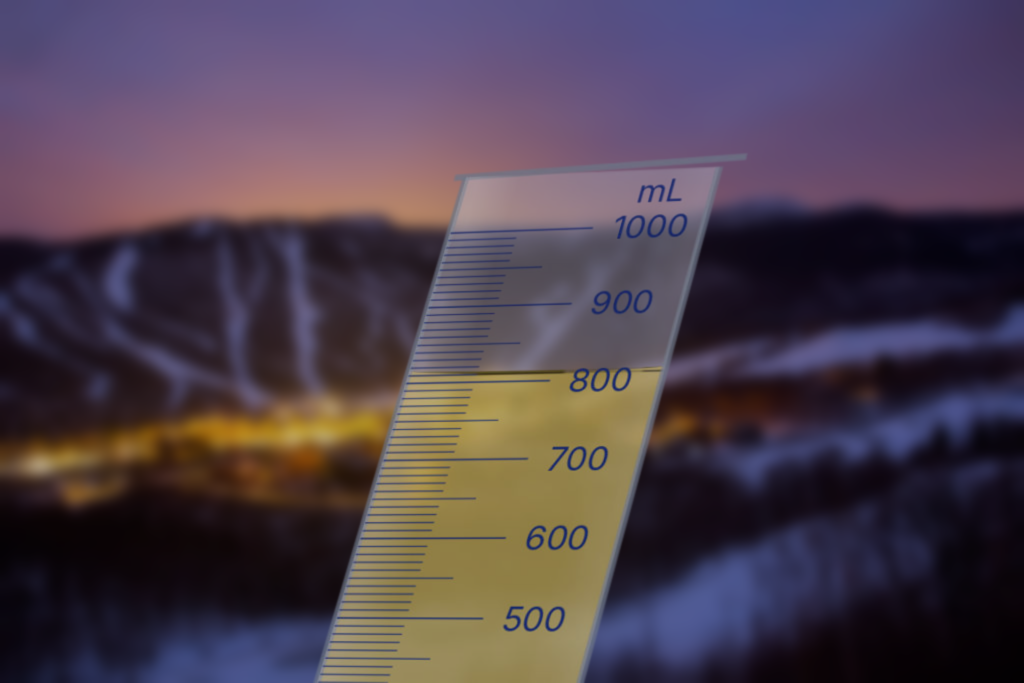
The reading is {"value": 810, "unit": "mL"}
